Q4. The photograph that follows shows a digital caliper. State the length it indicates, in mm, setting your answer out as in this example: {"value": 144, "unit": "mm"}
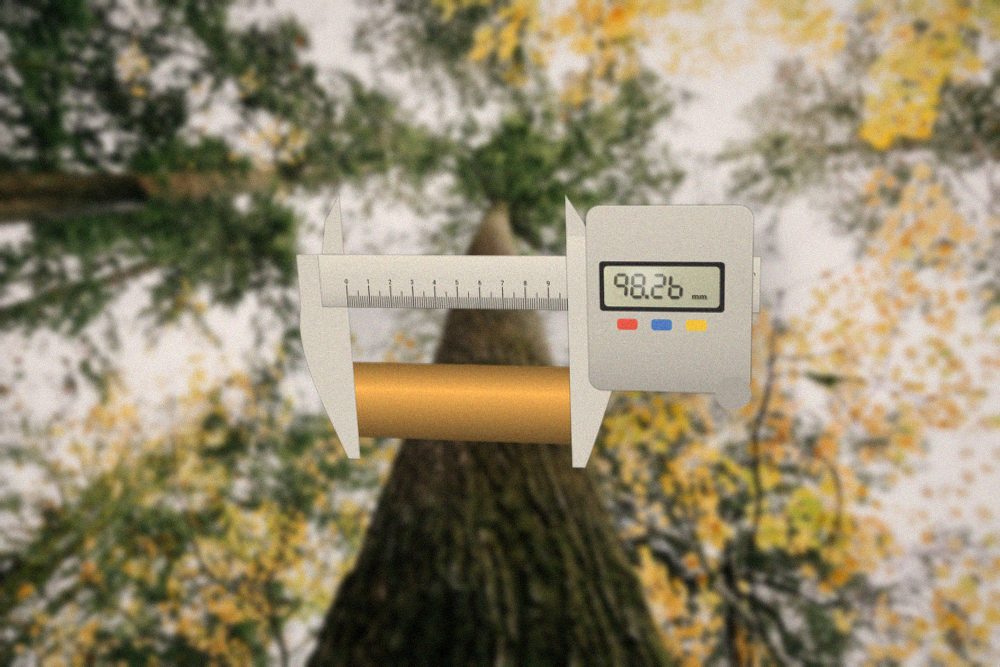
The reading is {"value": 98.26, "unit": "mm"}
